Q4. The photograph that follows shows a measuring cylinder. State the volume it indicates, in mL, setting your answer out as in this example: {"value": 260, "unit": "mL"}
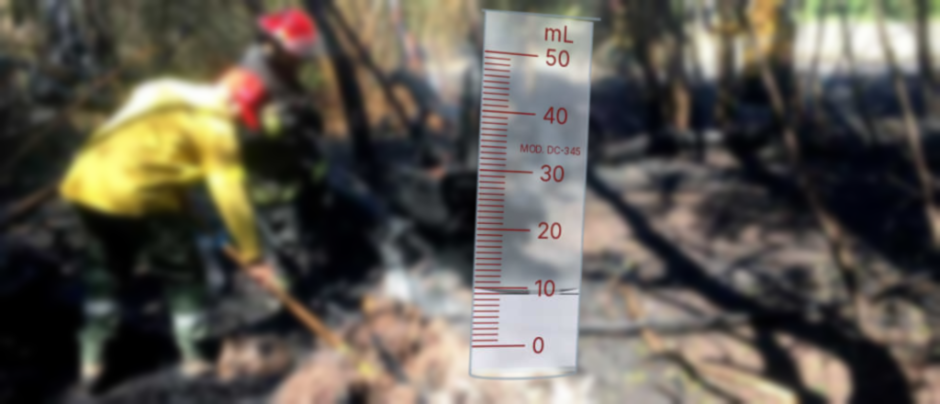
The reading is {"value": 9, "unit": "mL"}
